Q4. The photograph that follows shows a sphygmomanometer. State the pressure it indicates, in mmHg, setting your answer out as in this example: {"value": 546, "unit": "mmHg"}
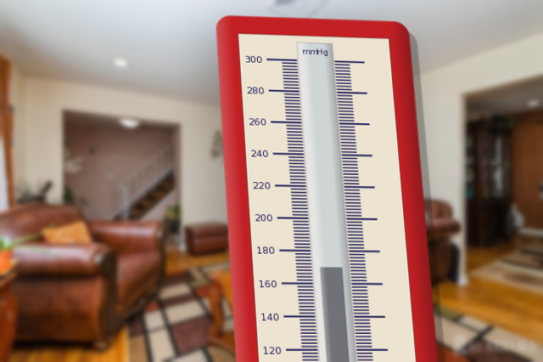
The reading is {"value": 170, "unit": "mmHg"}
